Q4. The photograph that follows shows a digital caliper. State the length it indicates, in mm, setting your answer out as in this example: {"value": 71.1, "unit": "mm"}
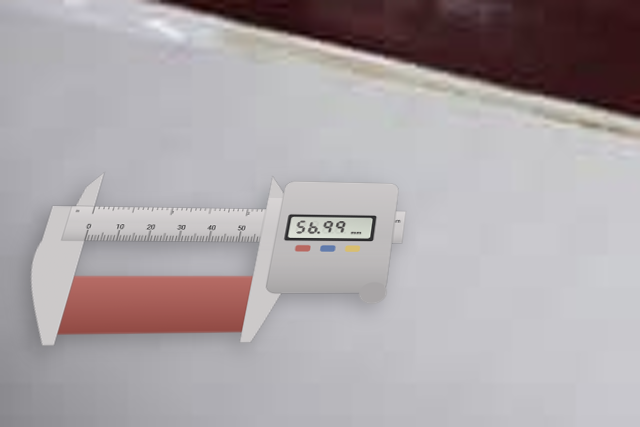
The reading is {"value": 56.99, "unit": "mm"}
